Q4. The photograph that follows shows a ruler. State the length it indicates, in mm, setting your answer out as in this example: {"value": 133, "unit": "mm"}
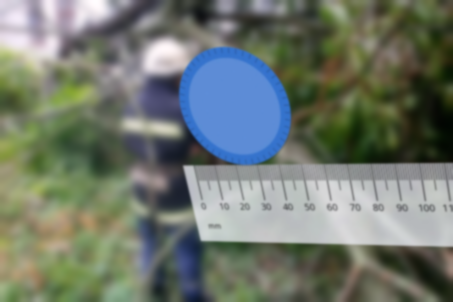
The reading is {"value": 50, "unit": "mm"}
